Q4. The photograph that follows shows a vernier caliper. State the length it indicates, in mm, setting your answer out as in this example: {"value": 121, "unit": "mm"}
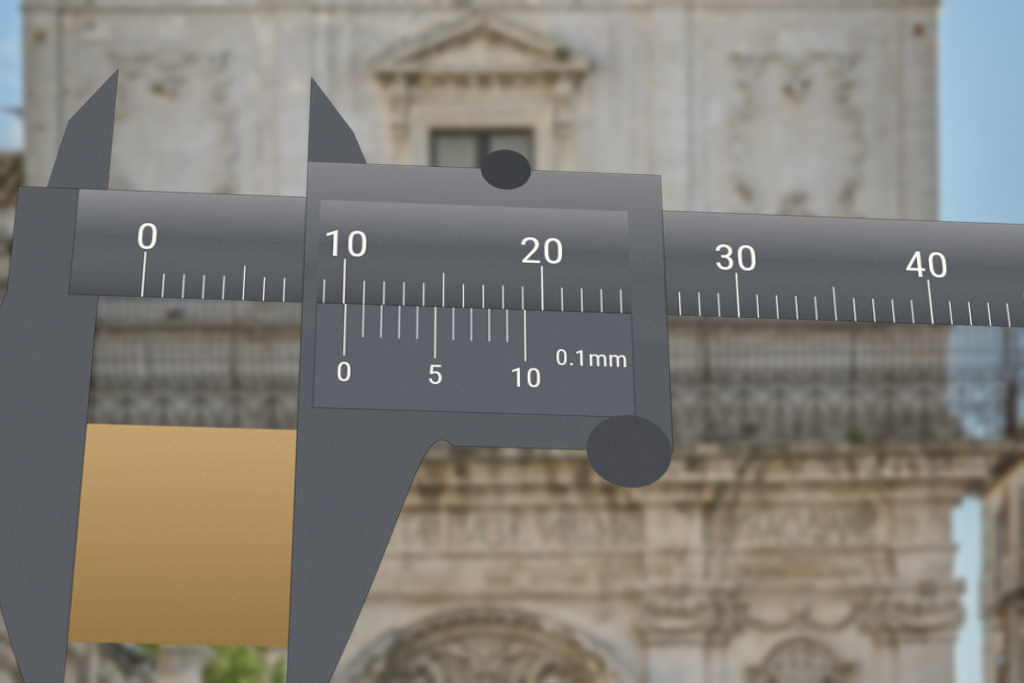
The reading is {"value": 10.1, "unit": "mm"}
